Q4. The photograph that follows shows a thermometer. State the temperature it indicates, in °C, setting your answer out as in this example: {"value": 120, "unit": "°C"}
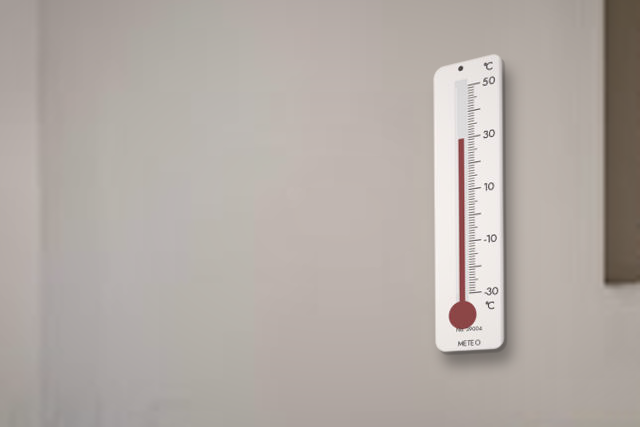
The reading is {"value": 30, "unit": "°C"}
